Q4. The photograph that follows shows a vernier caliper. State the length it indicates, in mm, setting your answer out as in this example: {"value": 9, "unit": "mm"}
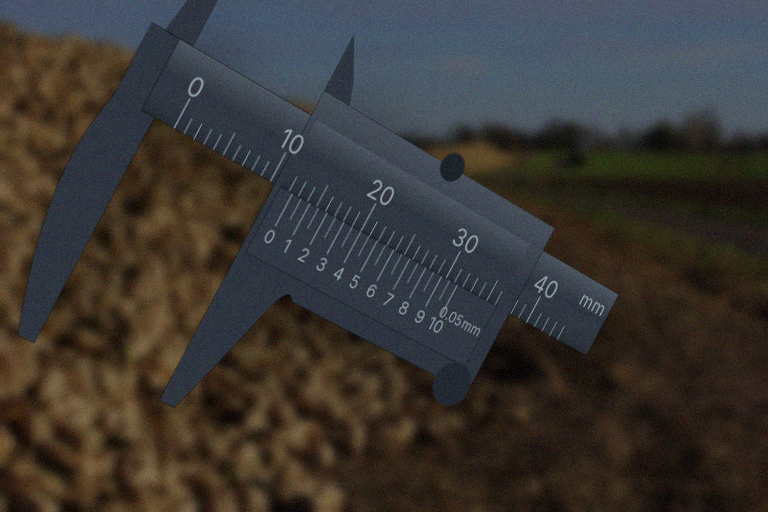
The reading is {"value": 12.4, "unit": "mm"}
